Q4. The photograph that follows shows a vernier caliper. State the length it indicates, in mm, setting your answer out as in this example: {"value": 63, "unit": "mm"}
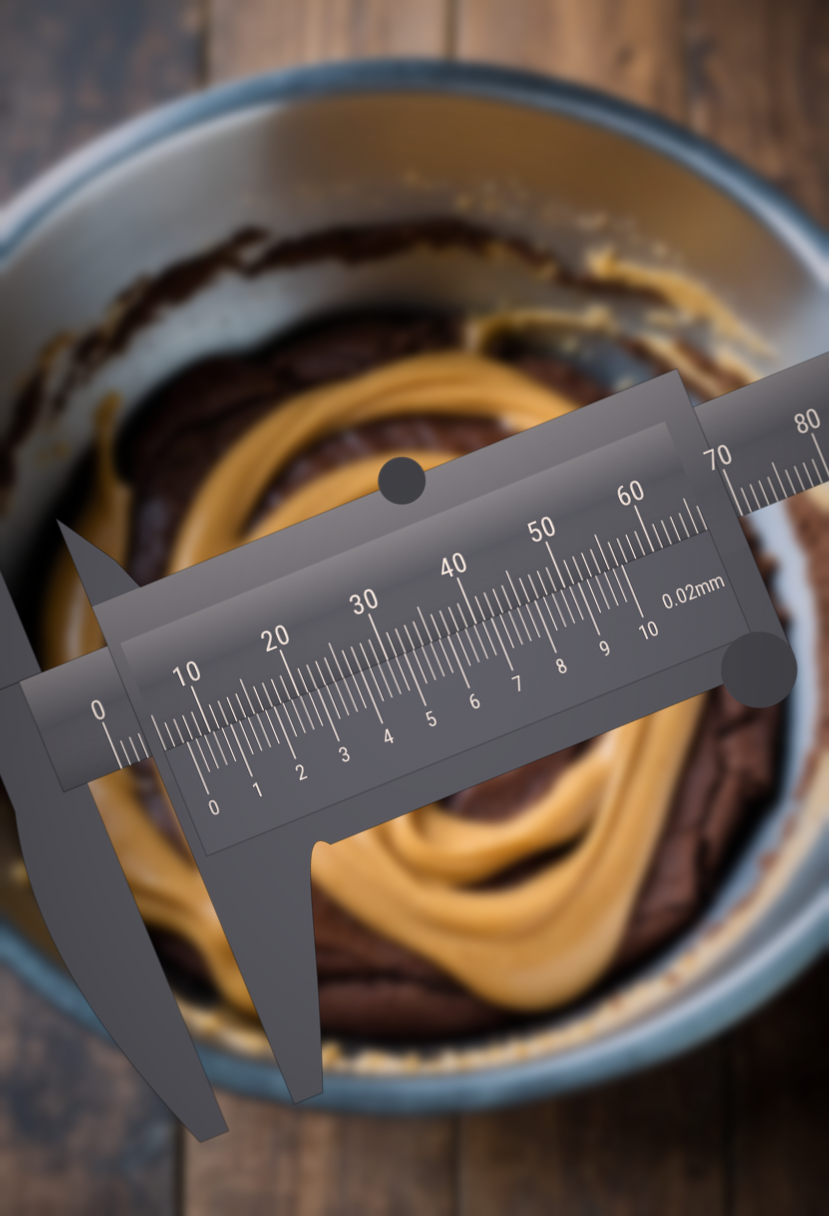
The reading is {"value": 7.4, "unit": "mm"}
